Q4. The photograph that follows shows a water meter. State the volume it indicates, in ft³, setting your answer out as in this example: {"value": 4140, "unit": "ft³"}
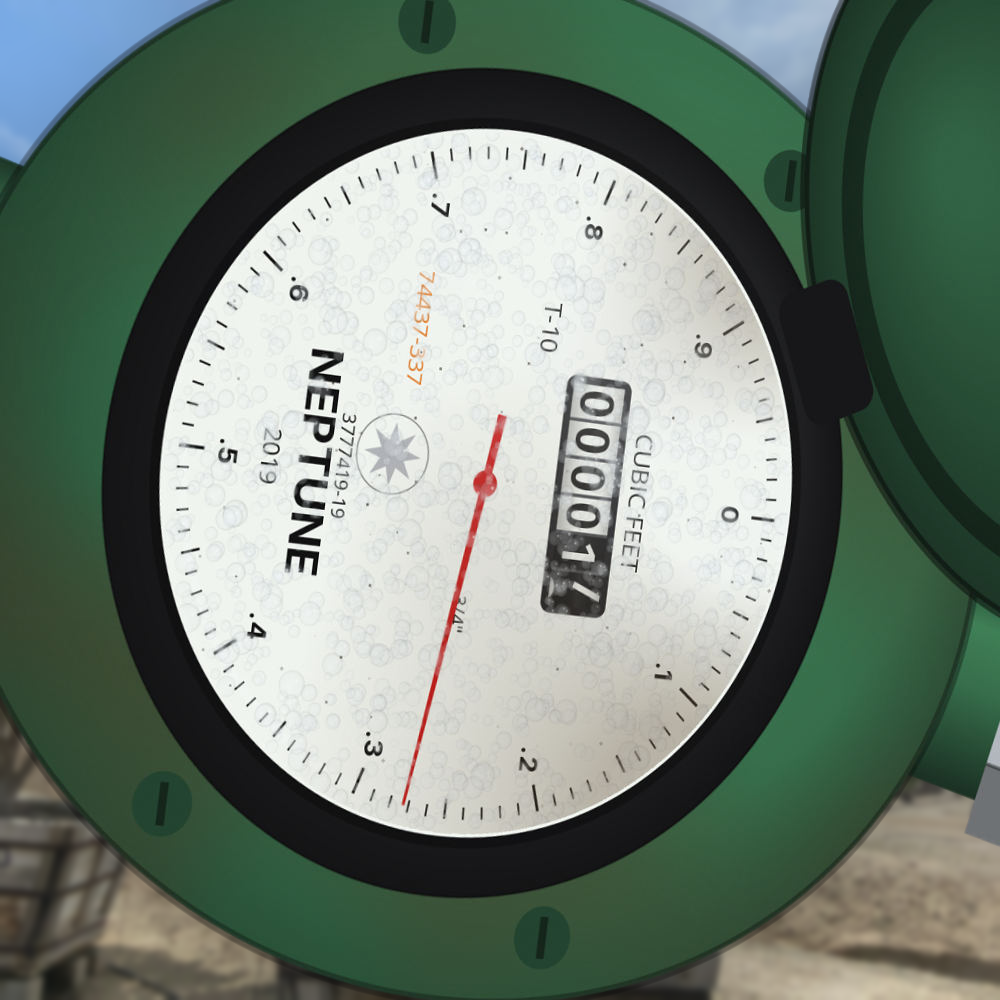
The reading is {"value": 17.27, "unit": "ft³"}
